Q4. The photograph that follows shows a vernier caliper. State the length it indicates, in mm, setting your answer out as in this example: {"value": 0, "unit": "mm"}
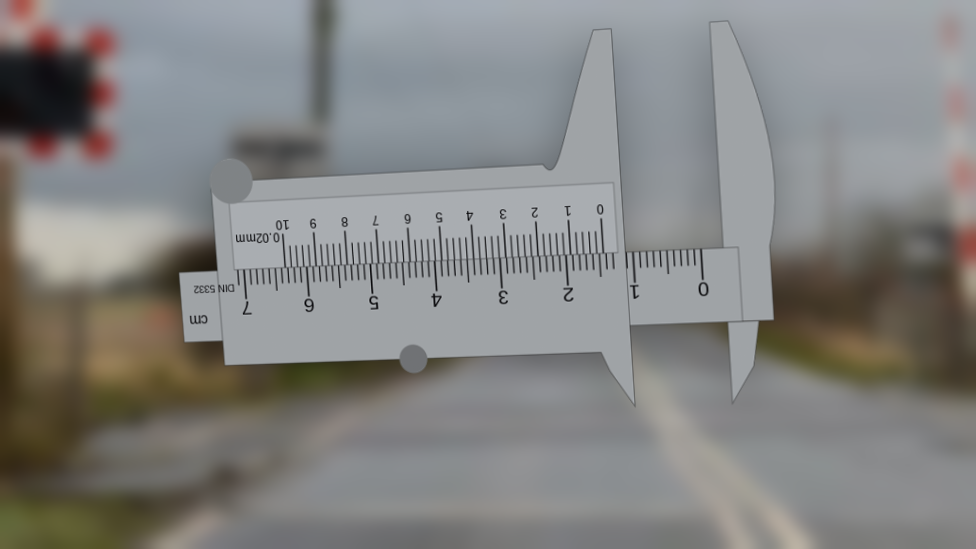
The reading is {"value": 14.4, "unit": "mm"}
